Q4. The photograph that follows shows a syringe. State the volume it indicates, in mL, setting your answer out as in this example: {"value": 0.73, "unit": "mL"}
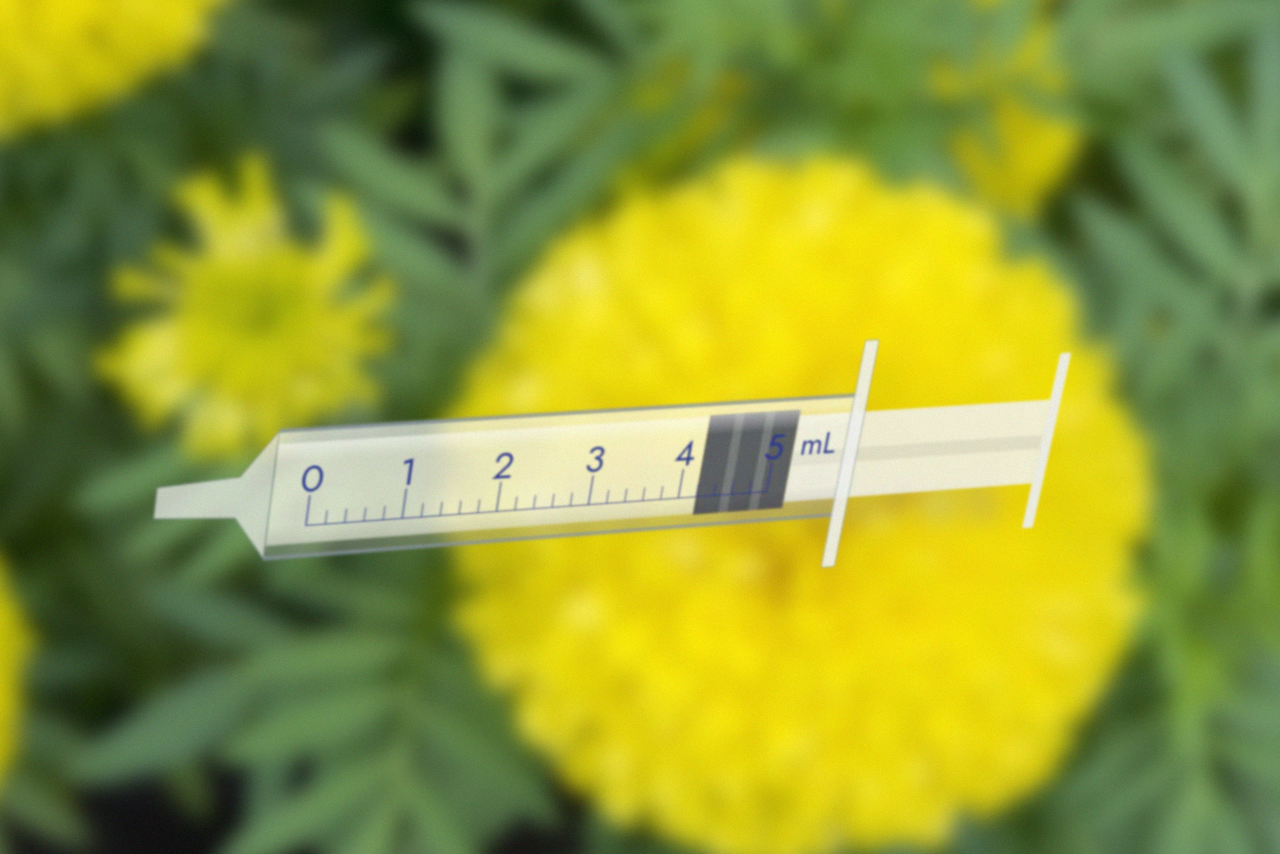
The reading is {"value": 4.2, "unit": "mL"}
